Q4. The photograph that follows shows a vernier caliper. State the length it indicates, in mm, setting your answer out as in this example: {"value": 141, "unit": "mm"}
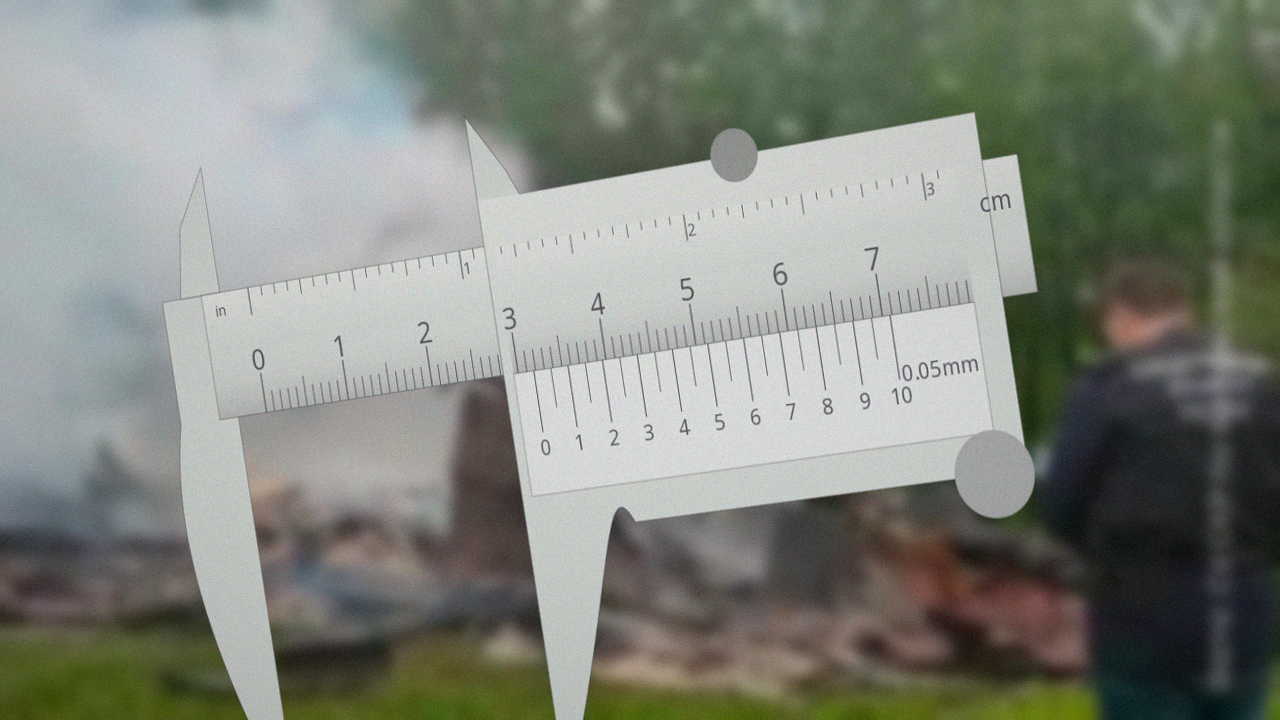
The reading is {"value": 31.8, "unit": "mm"}
